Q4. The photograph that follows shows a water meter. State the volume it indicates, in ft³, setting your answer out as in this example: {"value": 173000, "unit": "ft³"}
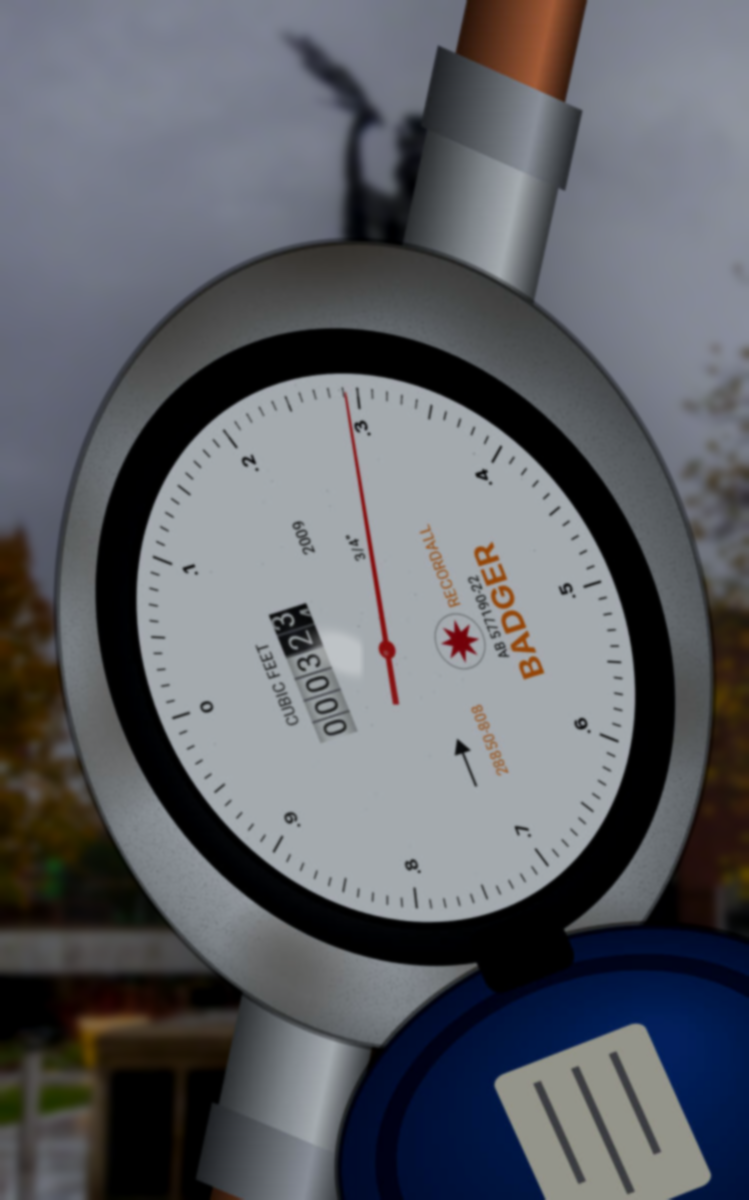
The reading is {"value": 323.29, "unit": "ft³"}
